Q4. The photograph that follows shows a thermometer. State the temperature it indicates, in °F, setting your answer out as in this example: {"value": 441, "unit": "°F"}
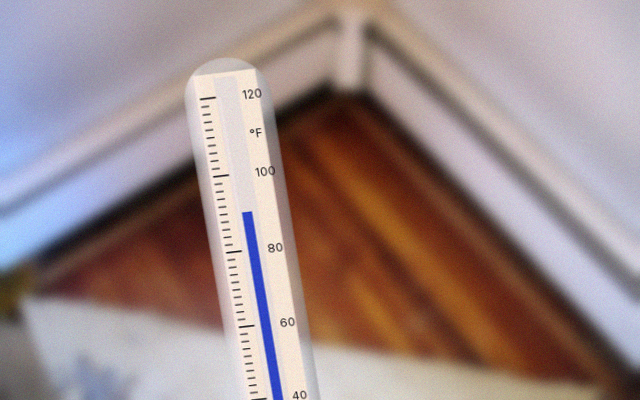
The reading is {"value": 90, "unit": "°F"}
